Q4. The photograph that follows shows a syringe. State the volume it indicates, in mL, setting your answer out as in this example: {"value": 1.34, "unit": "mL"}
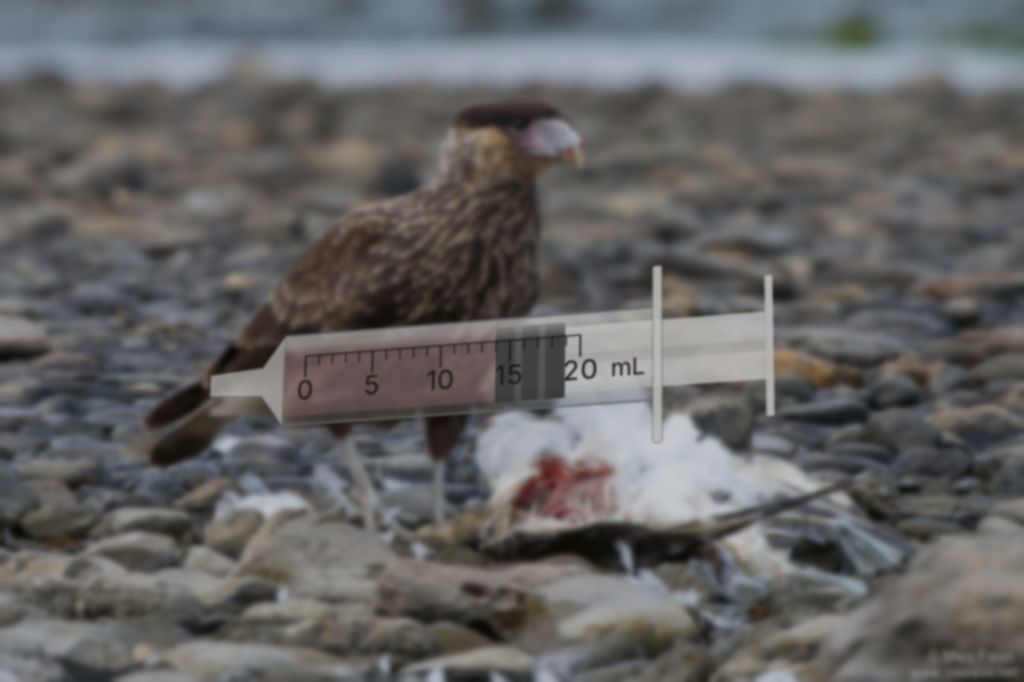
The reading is {"value": 14, "unit": "mL"}
